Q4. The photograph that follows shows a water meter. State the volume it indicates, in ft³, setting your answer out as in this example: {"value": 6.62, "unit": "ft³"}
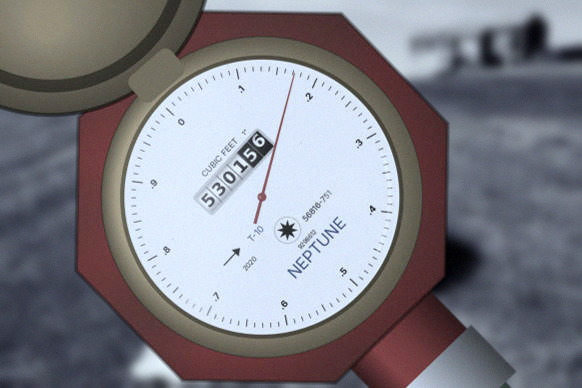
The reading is {"value": 530156.17, "unit": "ft³"}
